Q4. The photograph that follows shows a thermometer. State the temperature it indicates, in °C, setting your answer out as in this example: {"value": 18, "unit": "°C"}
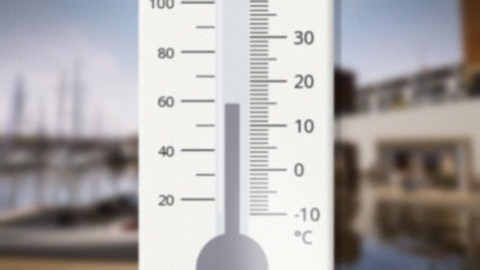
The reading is {"value": 15, "unit": "°C"}
